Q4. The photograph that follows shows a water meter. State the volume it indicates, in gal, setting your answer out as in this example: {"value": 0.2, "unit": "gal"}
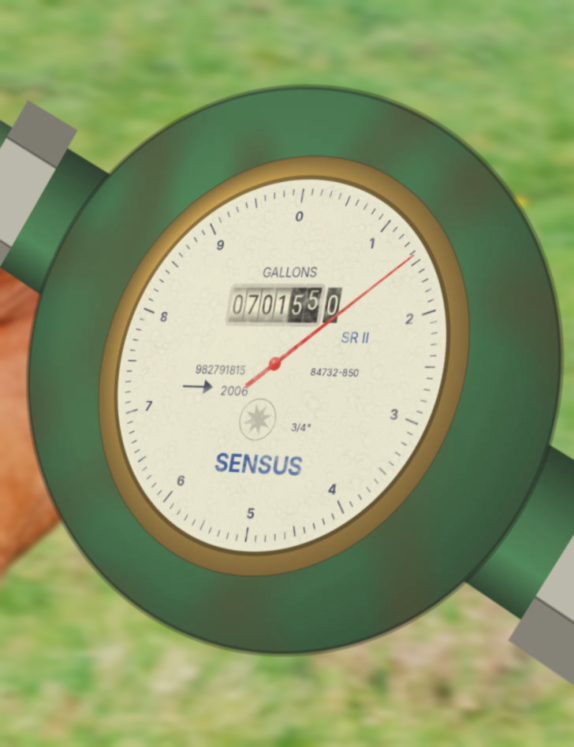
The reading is {"value": 701551.4, "unit": "gal"}
